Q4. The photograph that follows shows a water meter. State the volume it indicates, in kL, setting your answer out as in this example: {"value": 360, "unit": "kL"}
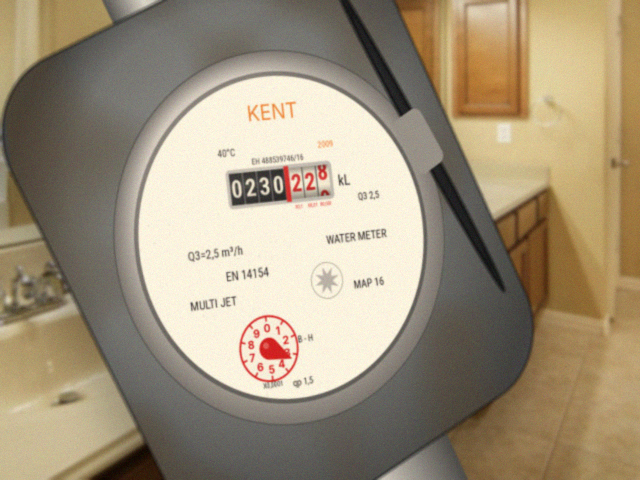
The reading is {"value": 230.2283, "unit": "kL"}
